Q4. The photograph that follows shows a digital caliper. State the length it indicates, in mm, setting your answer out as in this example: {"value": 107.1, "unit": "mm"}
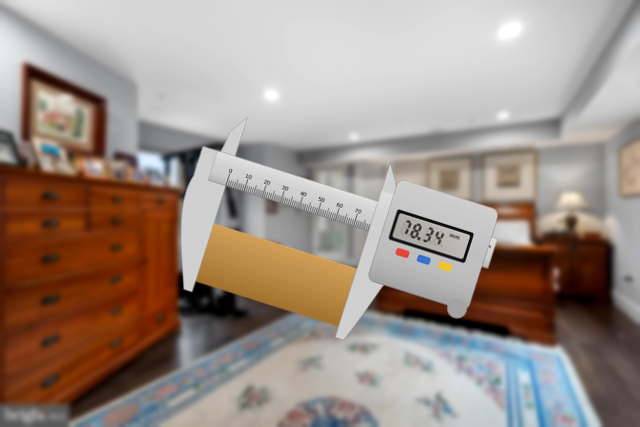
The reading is {"value": 78.34, "unit": "mm"}
